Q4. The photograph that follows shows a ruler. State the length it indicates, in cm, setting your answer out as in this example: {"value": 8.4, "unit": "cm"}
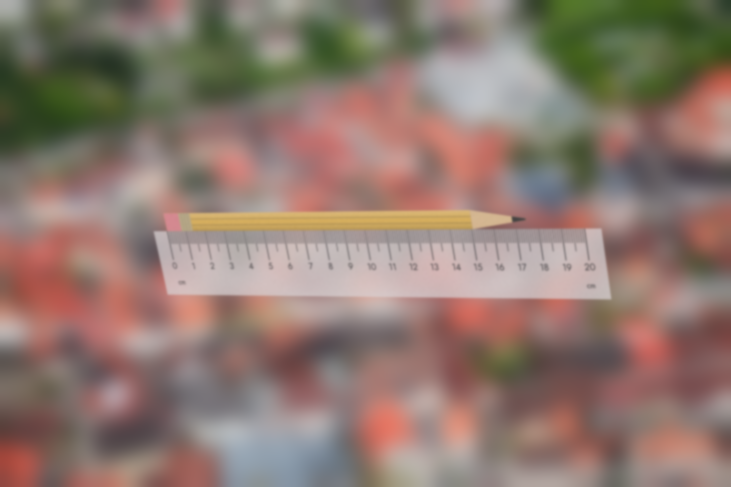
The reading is {"value": 17.5, "unit": "cm"}
